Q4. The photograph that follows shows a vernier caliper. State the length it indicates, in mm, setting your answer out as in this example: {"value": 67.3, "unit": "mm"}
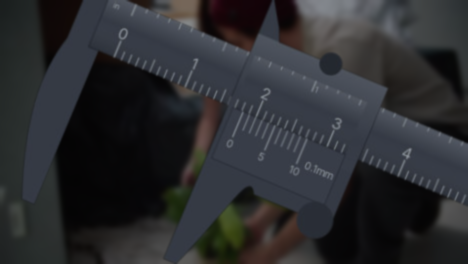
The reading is {"value": 18.2, "unit": "mm"}
